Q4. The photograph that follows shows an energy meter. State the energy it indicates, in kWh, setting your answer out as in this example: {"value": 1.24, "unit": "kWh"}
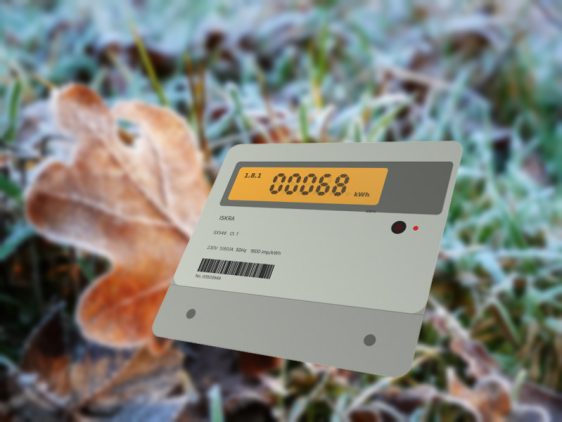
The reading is {"value": 68, "unit": "kWh"}
